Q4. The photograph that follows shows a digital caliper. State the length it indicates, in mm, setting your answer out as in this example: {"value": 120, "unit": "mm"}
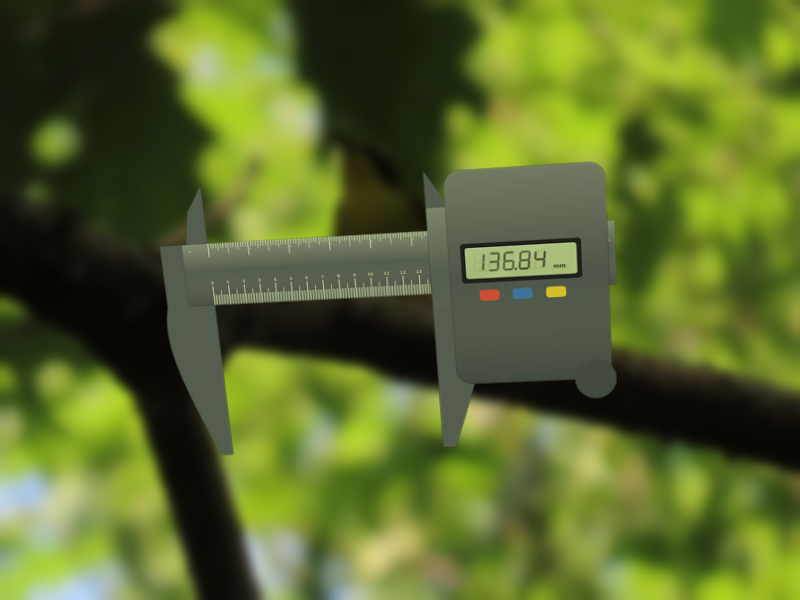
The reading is {"value": 136.84, "unit": "mm"}
